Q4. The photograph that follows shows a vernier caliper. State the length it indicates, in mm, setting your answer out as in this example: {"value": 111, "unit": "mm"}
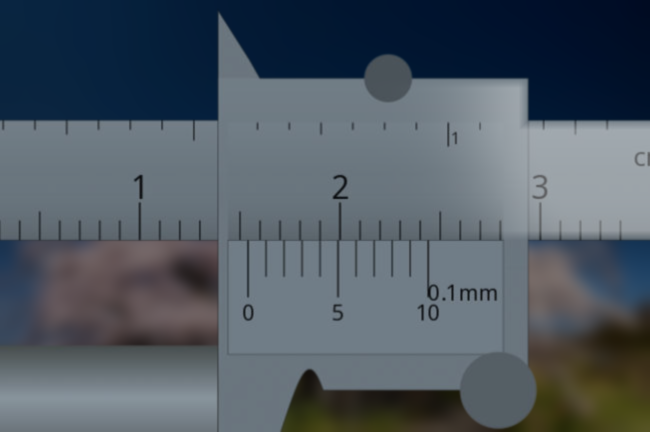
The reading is {"value": 15.4, "unit": "mm"}
